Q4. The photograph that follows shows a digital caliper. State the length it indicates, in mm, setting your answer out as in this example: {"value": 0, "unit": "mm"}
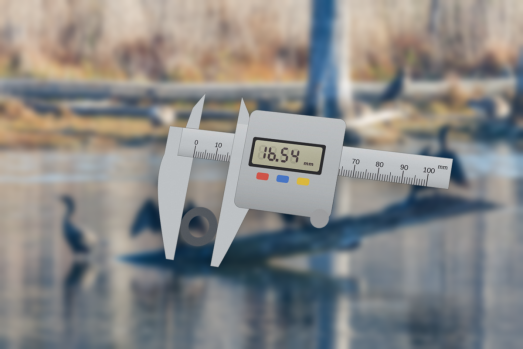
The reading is {"value": 16.54, "unit": "mm"}
